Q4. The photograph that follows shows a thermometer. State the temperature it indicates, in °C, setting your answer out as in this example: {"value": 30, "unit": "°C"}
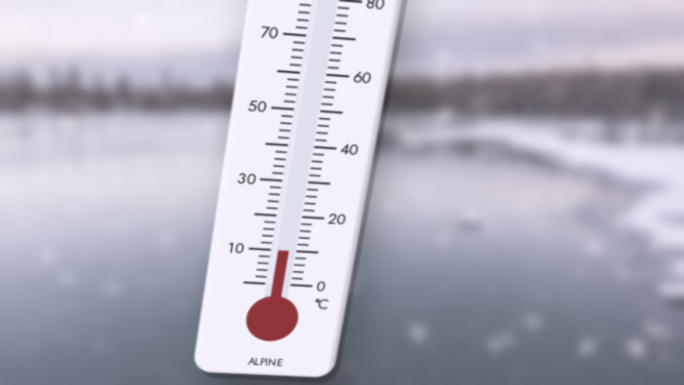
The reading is {"value": 10, "unit": "°C"}
